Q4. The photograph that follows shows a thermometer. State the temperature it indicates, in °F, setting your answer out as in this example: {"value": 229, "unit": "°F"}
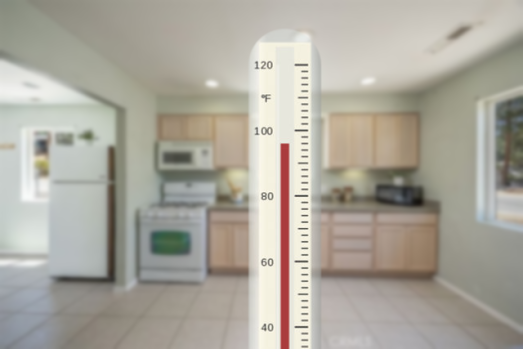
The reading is {"value": 96, "unit": "°F"}
